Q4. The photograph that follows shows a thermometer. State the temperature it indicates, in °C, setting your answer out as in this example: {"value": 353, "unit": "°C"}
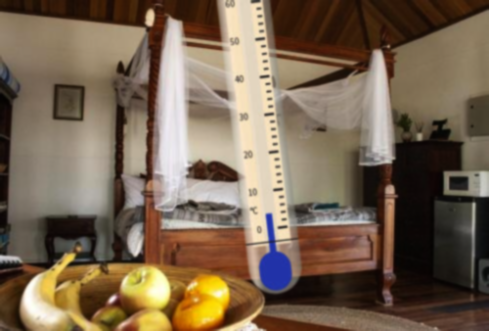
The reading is {"value": 4, "unit": "°C"}
